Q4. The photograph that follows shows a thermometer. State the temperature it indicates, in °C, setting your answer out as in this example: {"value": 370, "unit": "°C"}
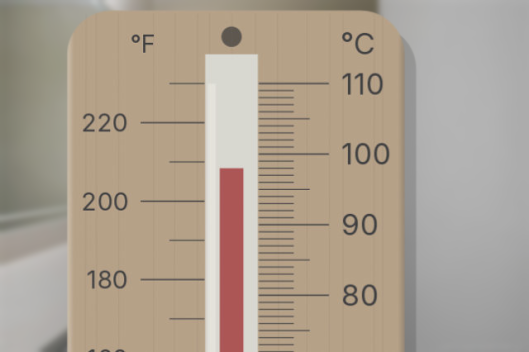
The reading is {"value": 98, "unit": "°C"}
